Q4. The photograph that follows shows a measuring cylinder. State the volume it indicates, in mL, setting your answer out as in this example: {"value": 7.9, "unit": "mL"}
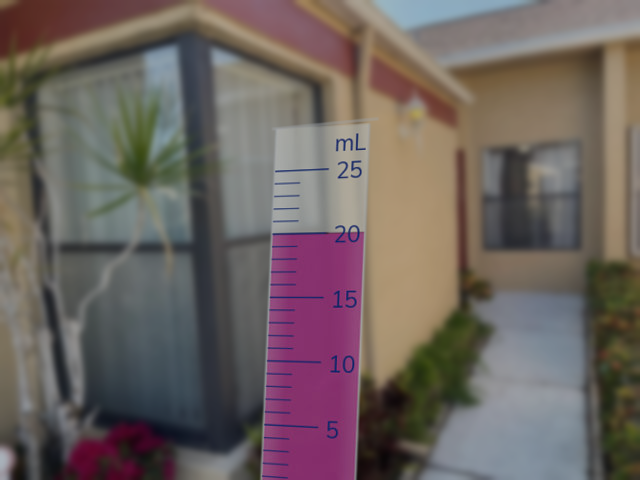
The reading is {"value": 20, "unit": "mL"}
